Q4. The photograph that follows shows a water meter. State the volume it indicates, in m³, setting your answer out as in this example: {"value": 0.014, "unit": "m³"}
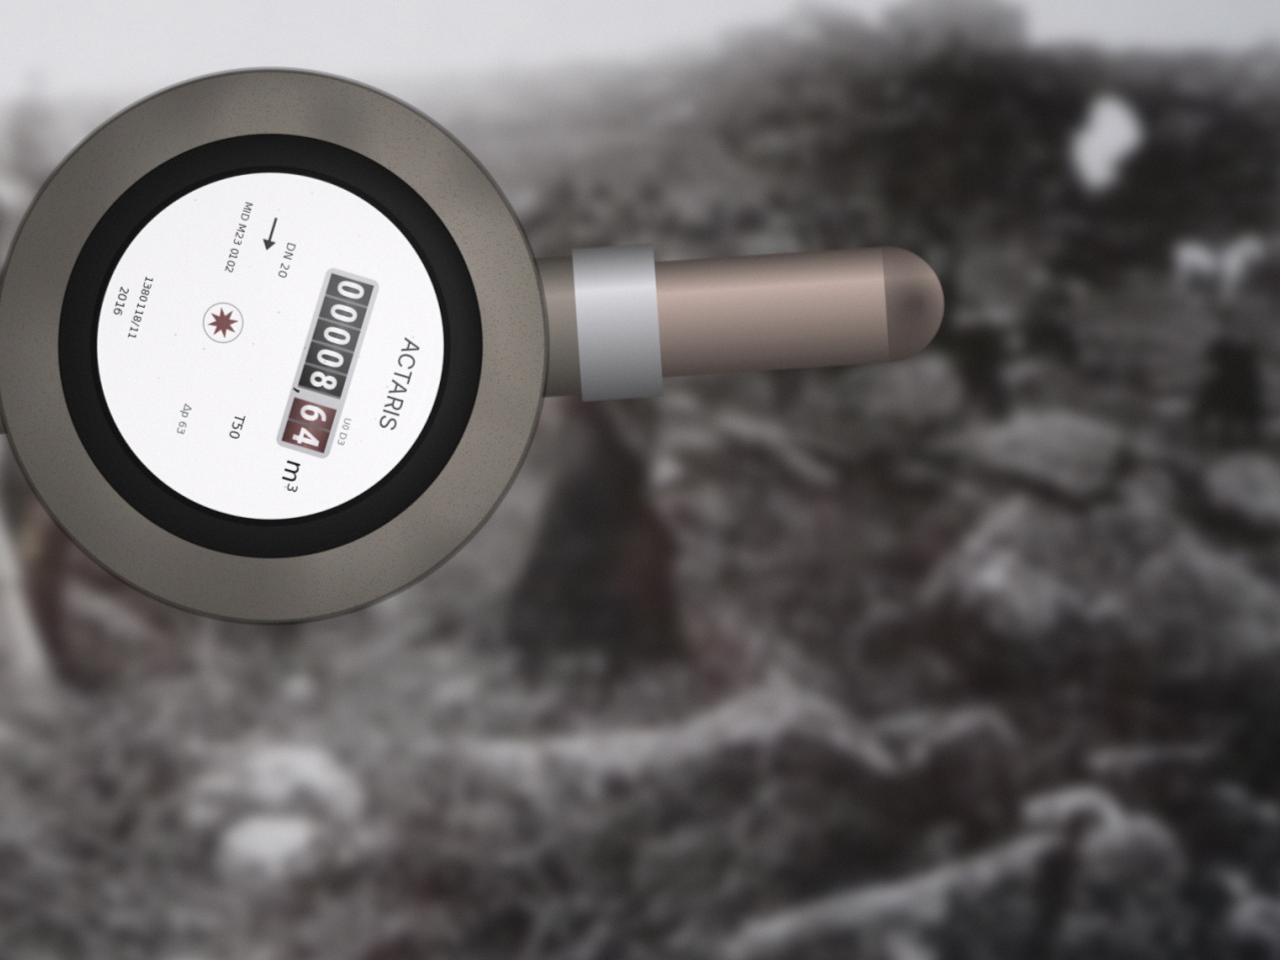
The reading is {"value": 8.64, "unit": "m³"}
